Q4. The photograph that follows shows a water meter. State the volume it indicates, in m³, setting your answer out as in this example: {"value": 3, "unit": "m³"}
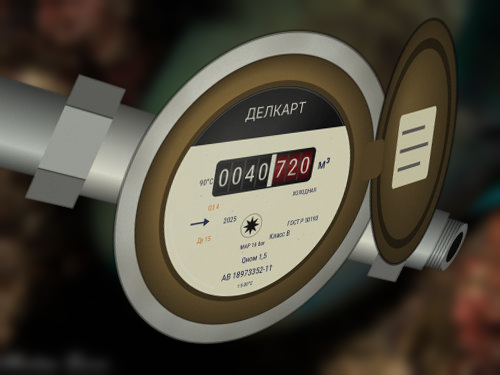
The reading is {"value": 40.720, "unit": "m³"}
